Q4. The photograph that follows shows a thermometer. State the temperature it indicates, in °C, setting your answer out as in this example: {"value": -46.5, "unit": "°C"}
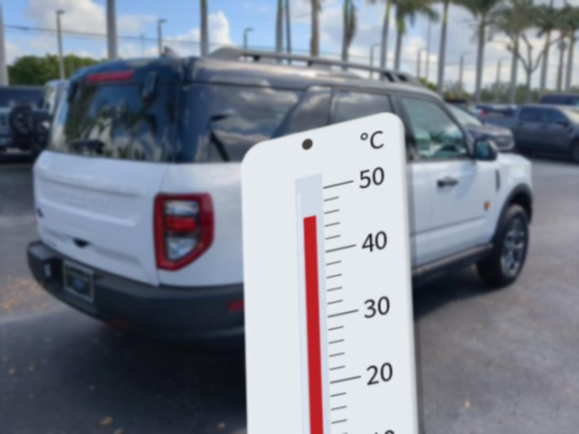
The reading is {"value": 46, "unit": "°C"}
